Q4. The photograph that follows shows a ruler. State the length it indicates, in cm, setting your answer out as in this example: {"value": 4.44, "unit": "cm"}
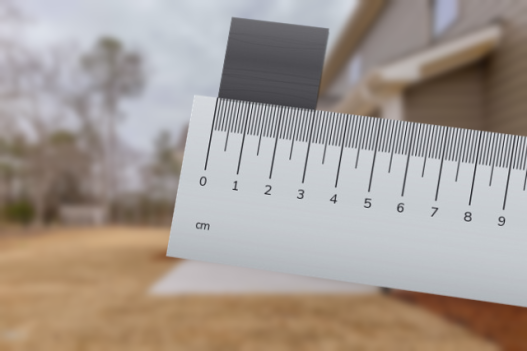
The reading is {"value": 3, "unit": "cm"}
